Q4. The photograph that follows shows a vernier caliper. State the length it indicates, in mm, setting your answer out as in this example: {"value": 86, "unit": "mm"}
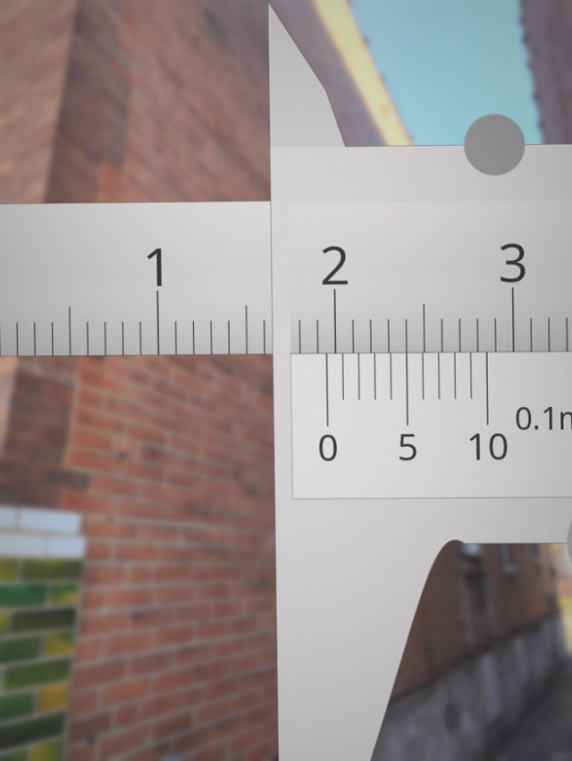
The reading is {"value": 19.5, "unit": "mm"}
